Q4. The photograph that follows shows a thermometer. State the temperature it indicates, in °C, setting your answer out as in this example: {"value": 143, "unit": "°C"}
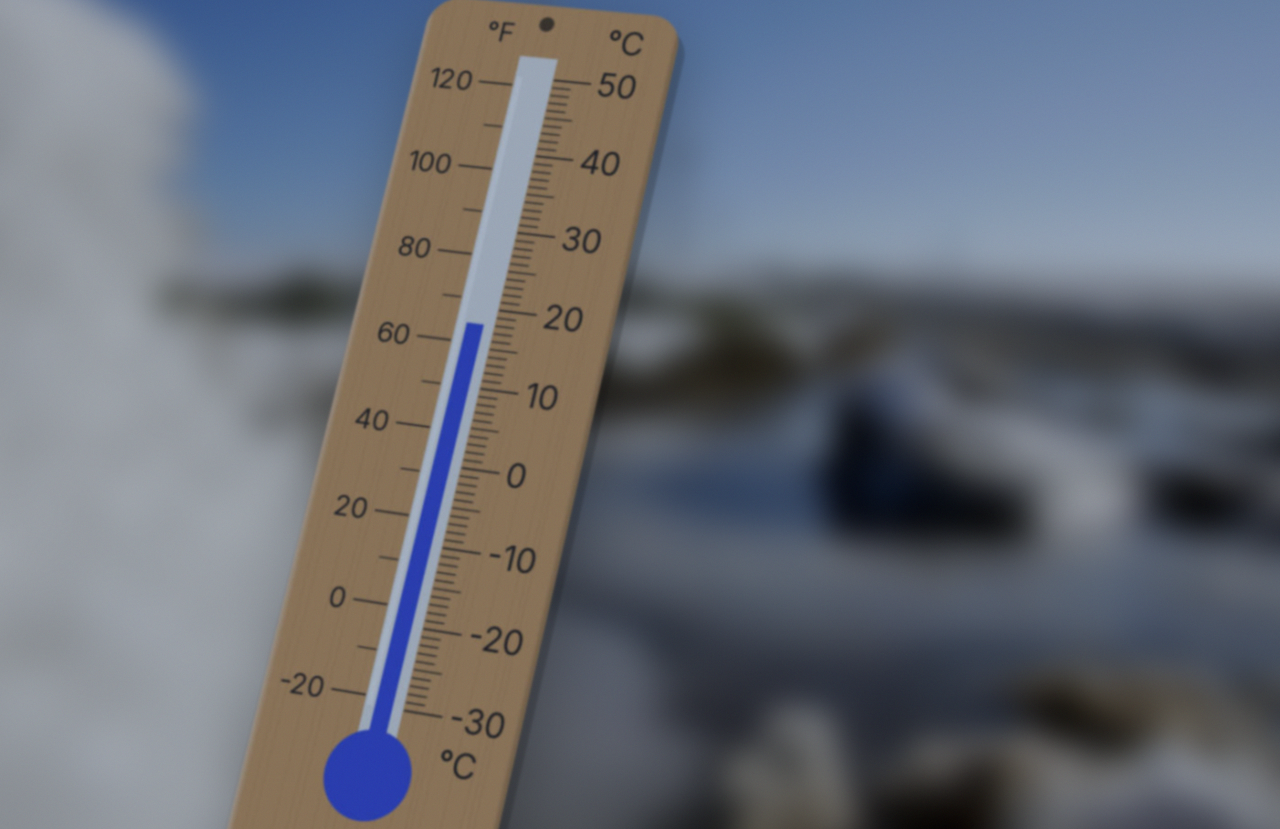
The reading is {"value": 18, "unit": "°C"}
